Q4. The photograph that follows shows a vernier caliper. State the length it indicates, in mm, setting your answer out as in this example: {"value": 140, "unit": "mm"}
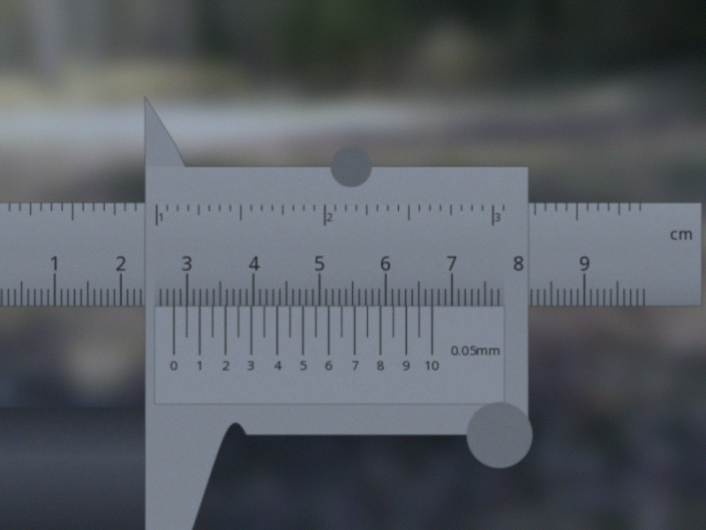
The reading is {"value": 28.0, "unit": "mm"}
